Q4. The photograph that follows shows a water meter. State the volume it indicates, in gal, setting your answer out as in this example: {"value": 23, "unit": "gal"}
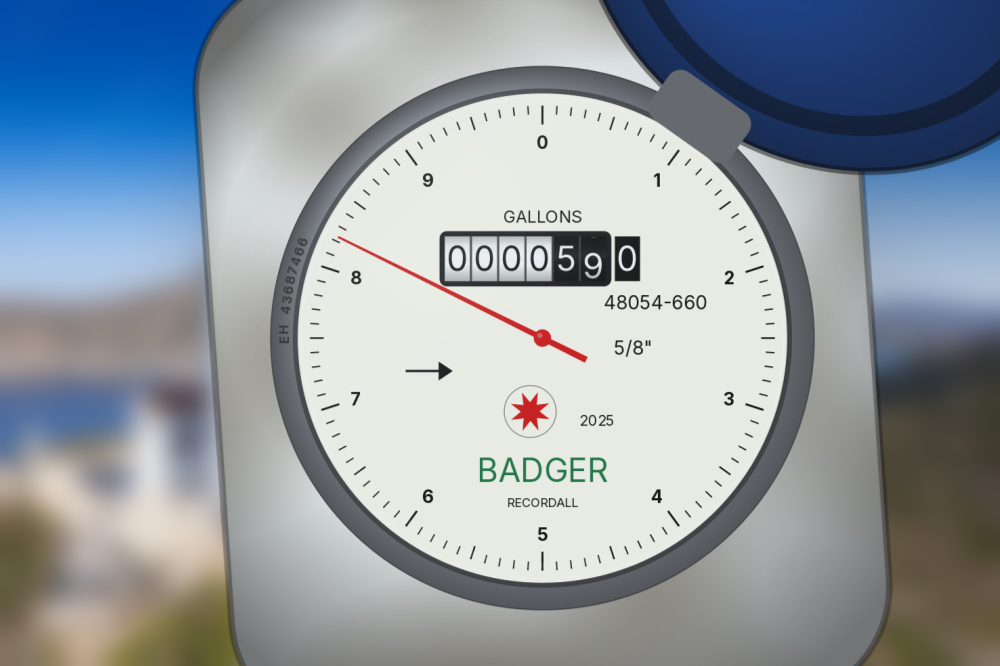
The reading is {"value": 588.2, "unit": "gal"}
